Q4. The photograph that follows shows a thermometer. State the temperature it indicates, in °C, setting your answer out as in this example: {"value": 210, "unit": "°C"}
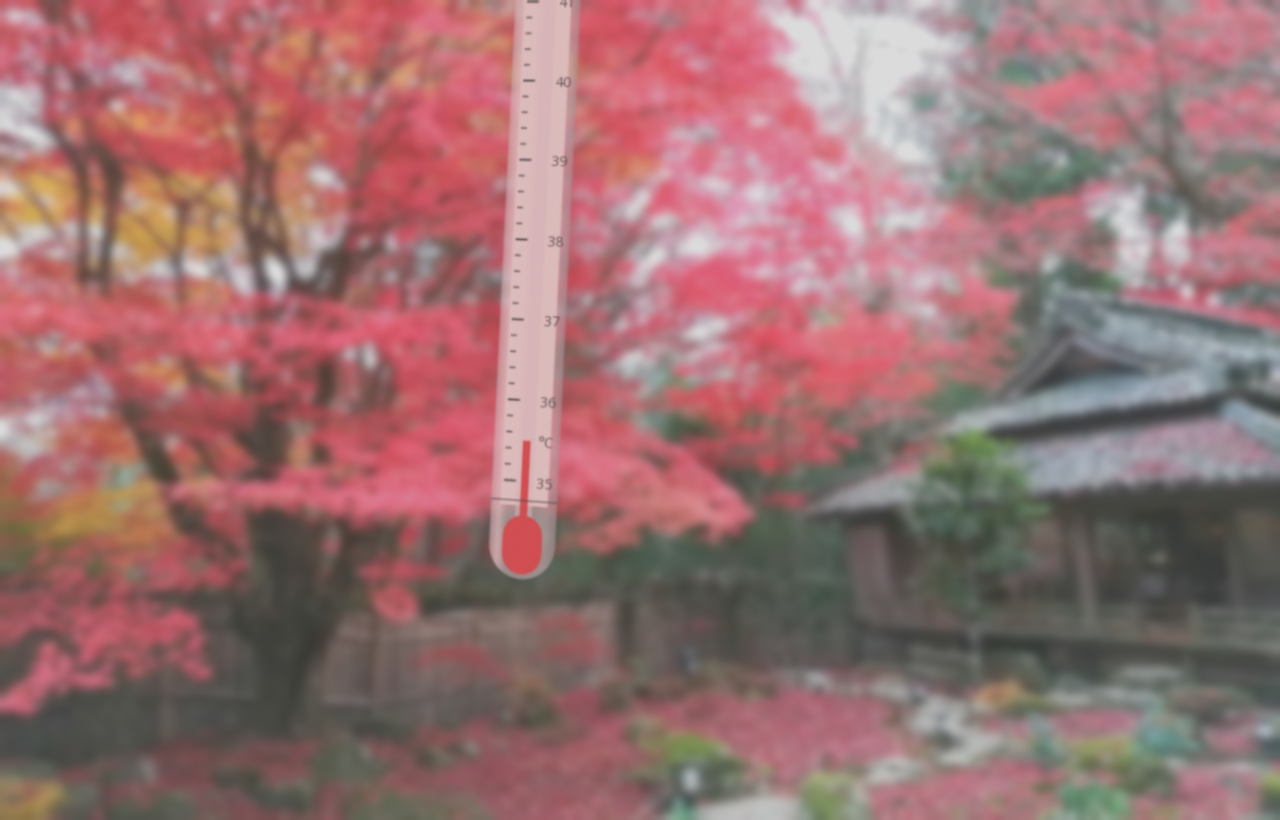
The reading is {"value": 35.5, "unit": "°C"}
